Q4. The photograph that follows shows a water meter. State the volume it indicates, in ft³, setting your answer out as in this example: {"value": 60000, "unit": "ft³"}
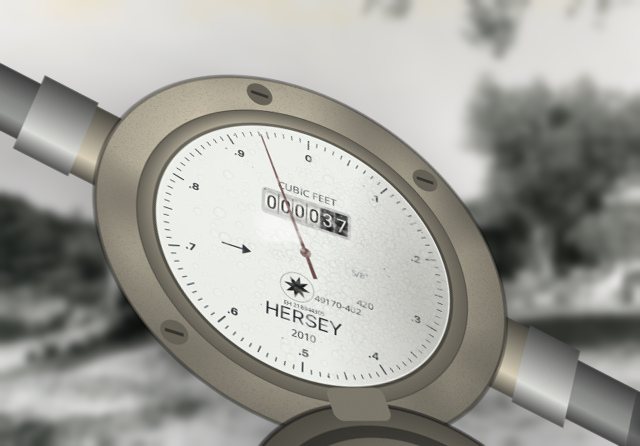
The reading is {"value": 36.94, "unit": "ft³"}
